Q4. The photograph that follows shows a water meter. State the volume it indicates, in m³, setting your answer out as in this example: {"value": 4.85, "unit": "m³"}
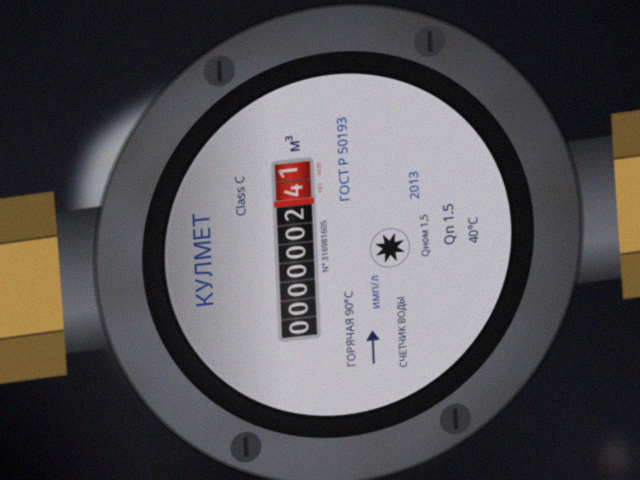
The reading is {"value": 2.41, "unit": "m³"}
